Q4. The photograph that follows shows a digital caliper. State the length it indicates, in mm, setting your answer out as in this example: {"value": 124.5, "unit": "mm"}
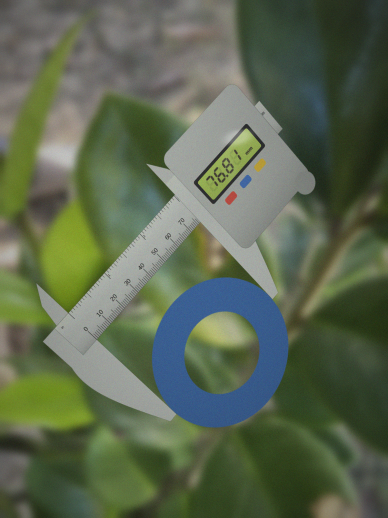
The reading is {"value": 76.81, "unit": "mm"}
